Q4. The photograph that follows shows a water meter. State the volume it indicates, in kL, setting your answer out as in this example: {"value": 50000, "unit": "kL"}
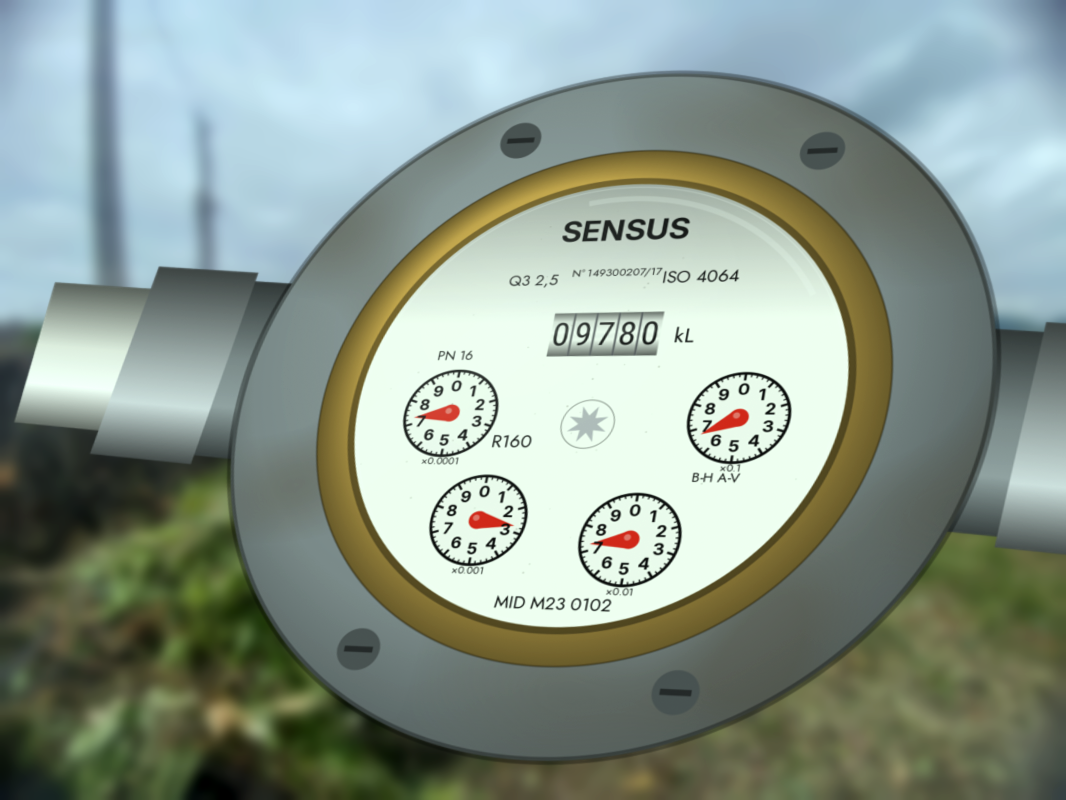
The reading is {"value": 9780.6727, "unit": "kL"}
